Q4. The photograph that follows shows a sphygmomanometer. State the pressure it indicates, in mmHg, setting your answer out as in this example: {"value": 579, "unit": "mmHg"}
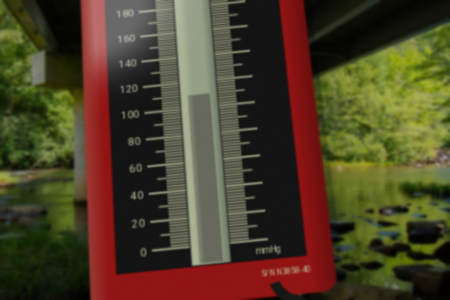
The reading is {"value": 110, "unit": "mmHg"}
